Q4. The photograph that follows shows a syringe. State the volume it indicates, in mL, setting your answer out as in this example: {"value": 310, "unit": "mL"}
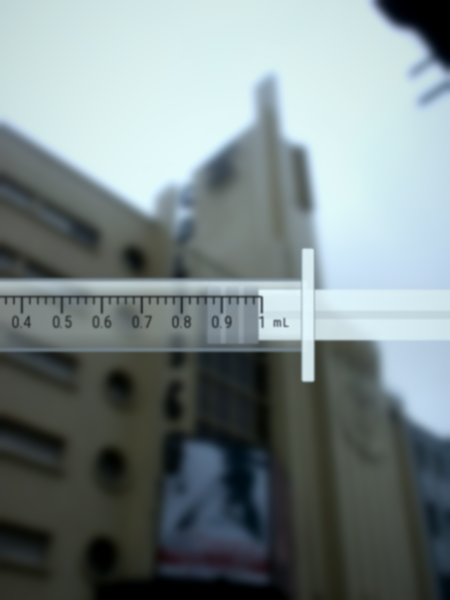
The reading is {"value": 0.86, "unit": "mL"}
